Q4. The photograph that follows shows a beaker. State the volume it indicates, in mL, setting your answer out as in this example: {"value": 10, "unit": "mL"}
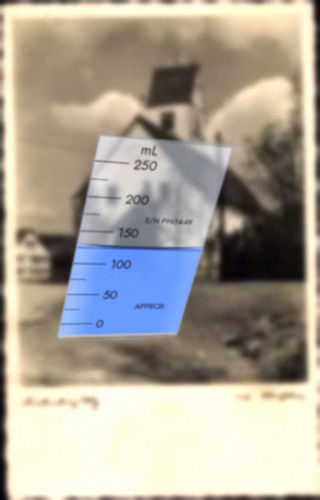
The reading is {"value": 125, "unit": "mL"}
